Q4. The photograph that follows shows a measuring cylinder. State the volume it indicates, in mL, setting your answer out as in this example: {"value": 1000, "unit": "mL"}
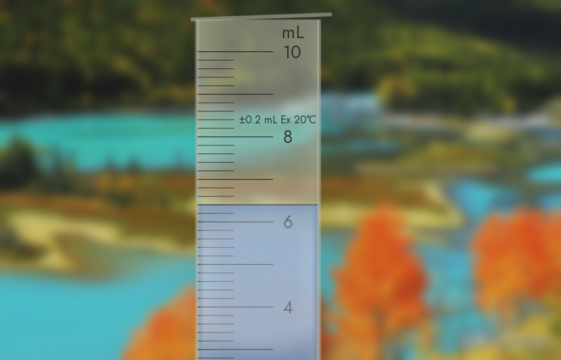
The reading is {"value": 6.4, "unit": "mL"}
